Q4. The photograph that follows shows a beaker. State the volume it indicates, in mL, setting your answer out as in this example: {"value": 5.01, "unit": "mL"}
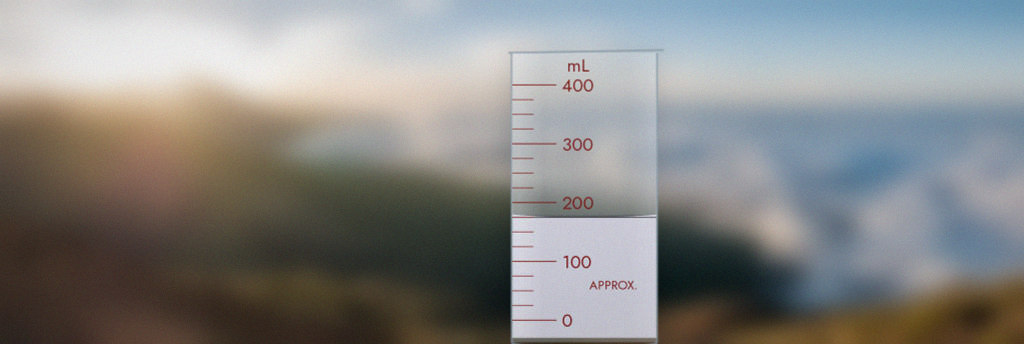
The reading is {"value": 175, "unit": "mL"}
